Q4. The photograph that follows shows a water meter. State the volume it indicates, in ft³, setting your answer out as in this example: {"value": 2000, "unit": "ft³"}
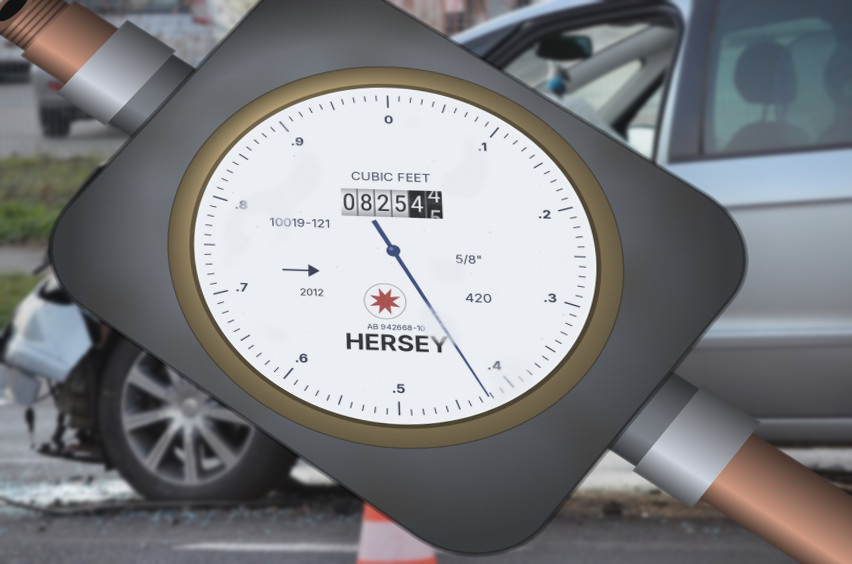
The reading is {"value": 82544.42, "unit": "ft³"}
